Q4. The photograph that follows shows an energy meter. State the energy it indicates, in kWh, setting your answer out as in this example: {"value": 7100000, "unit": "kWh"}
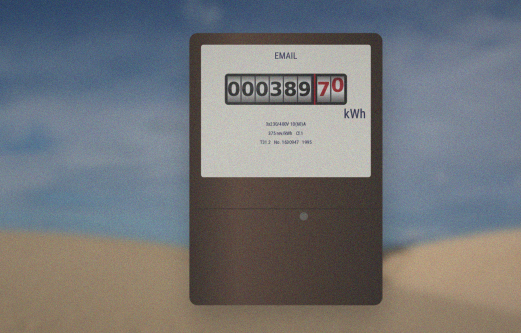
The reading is {"value": 389.70, "unit": "kWh"}
